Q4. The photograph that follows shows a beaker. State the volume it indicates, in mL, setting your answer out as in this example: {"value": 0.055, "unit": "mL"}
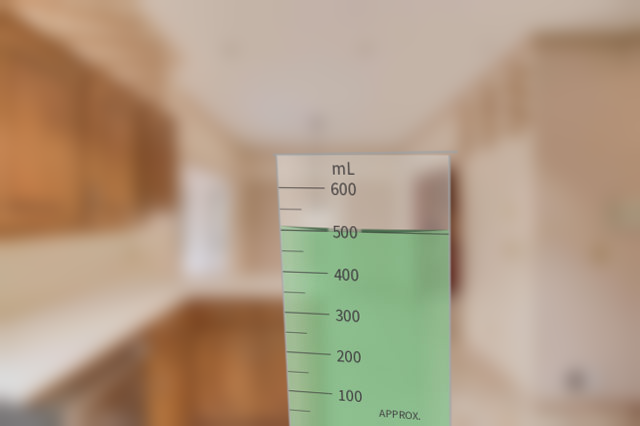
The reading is {"value": 500, "unit": "mL"}
